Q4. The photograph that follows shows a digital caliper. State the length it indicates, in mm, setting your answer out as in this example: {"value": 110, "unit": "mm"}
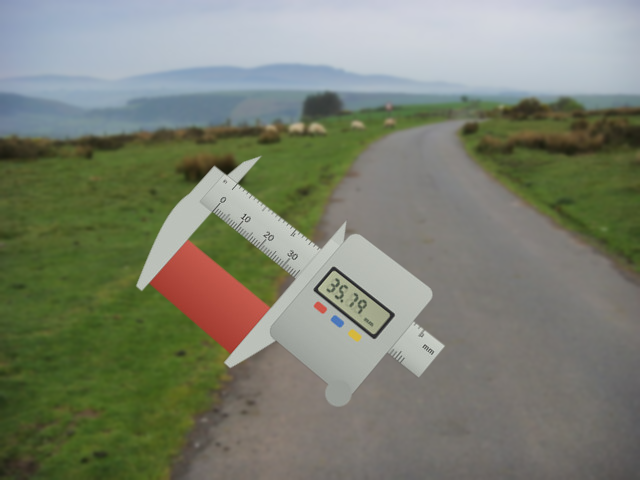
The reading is {"value": 35.79, "unit": "mm"}
